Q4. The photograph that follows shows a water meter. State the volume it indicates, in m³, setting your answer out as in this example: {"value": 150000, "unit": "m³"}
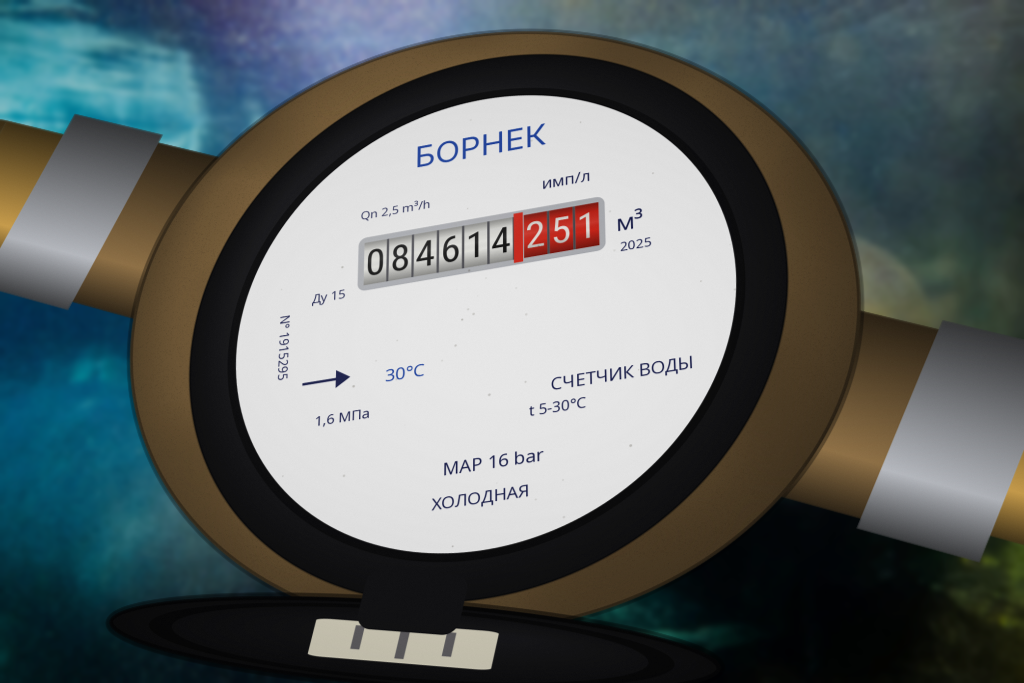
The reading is {"value": 84614.251, "unit": "m³"}
